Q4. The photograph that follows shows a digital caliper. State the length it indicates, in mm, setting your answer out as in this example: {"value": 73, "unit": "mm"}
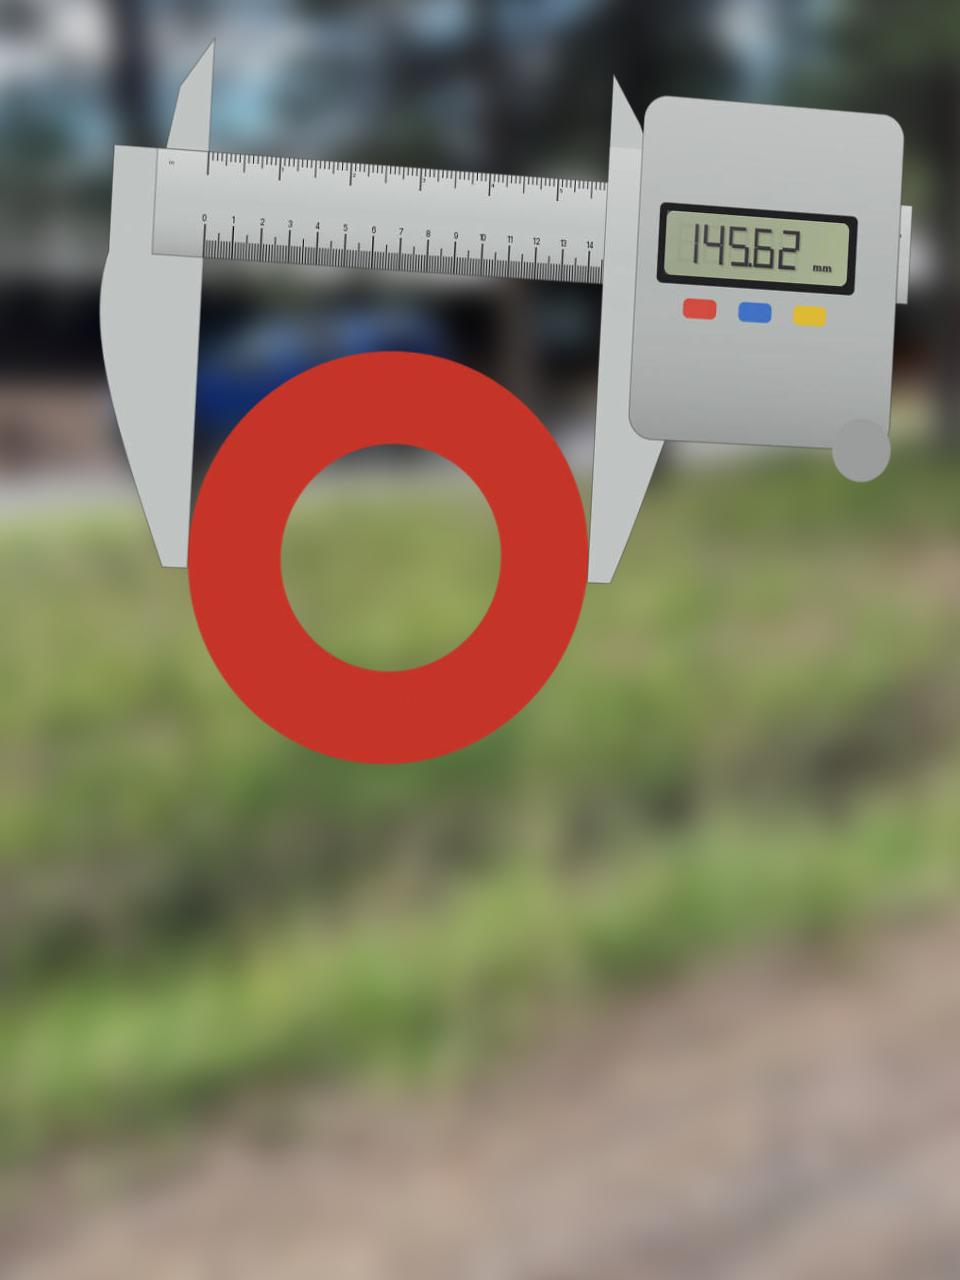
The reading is {"value": 145.62, "unit": "mm"}
